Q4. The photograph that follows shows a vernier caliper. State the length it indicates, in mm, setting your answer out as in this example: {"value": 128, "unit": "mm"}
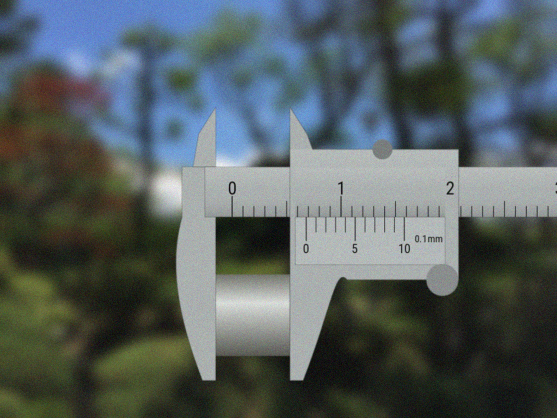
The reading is {"value": 6.8, "unit": "mm"}
